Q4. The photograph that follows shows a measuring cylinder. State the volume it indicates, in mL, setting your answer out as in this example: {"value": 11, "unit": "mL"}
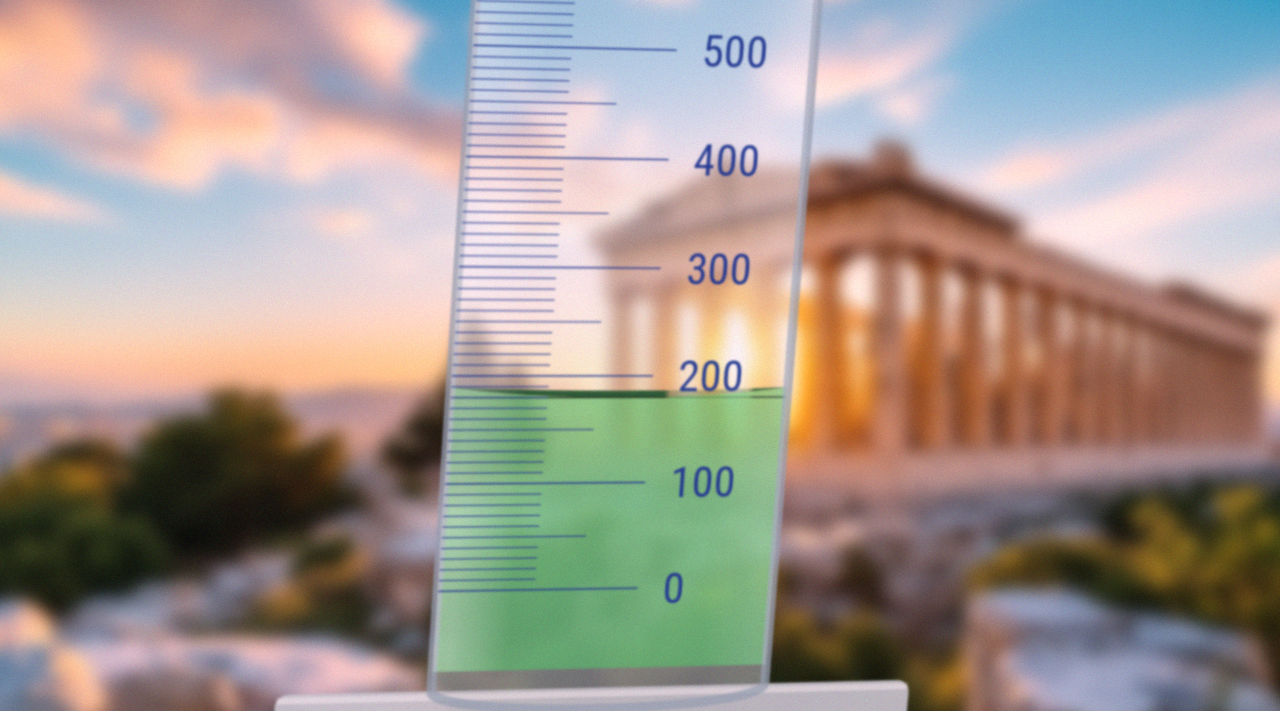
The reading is {"value": 180, "unit": "mL"}
